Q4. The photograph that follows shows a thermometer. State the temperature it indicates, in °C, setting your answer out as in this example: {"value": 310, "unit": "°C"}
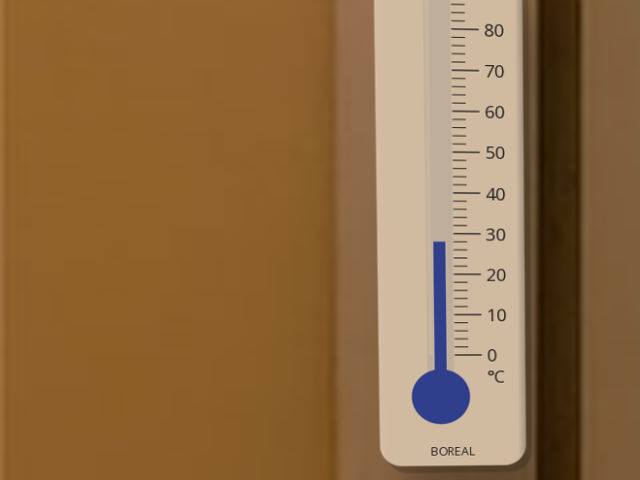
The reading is {"value": 28, "unit": "°C"}
